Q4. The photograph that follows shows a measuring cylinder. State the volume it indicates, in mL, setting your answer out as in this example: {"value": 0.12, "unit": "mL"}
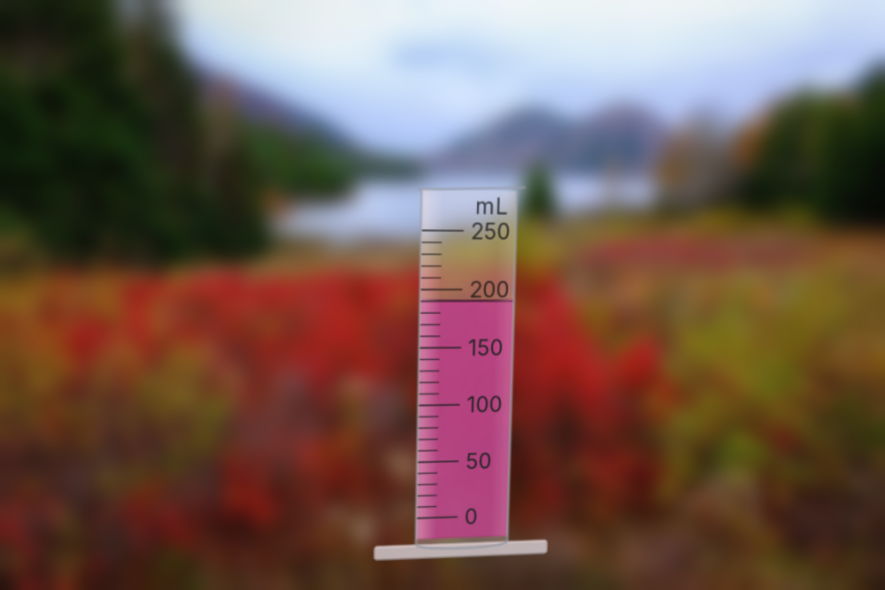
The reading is {"value": 190, "unit": "mL"}
